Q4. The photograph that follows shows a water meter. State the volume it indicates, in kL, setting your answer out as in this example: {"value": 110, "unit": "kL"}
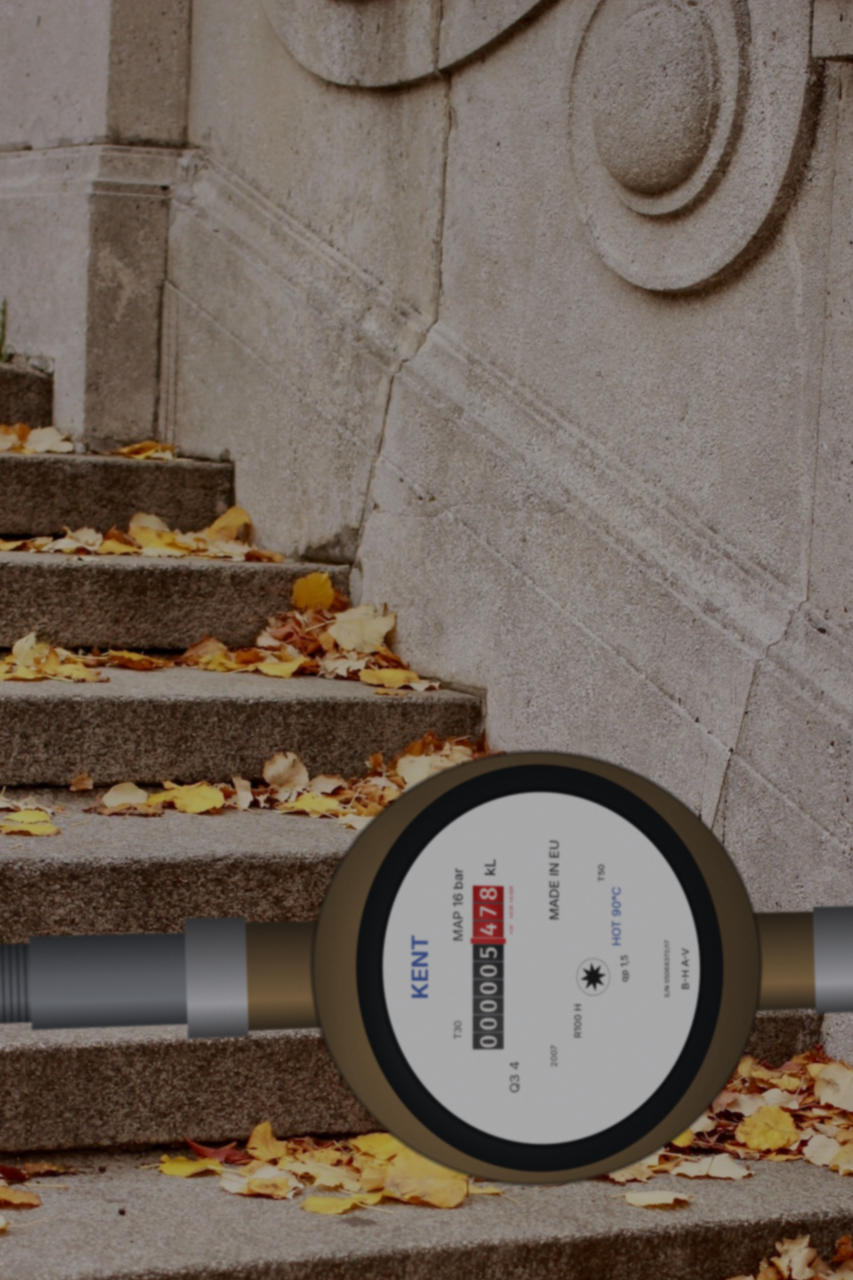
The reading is {"value": 5.478, "unit": "kL"}
